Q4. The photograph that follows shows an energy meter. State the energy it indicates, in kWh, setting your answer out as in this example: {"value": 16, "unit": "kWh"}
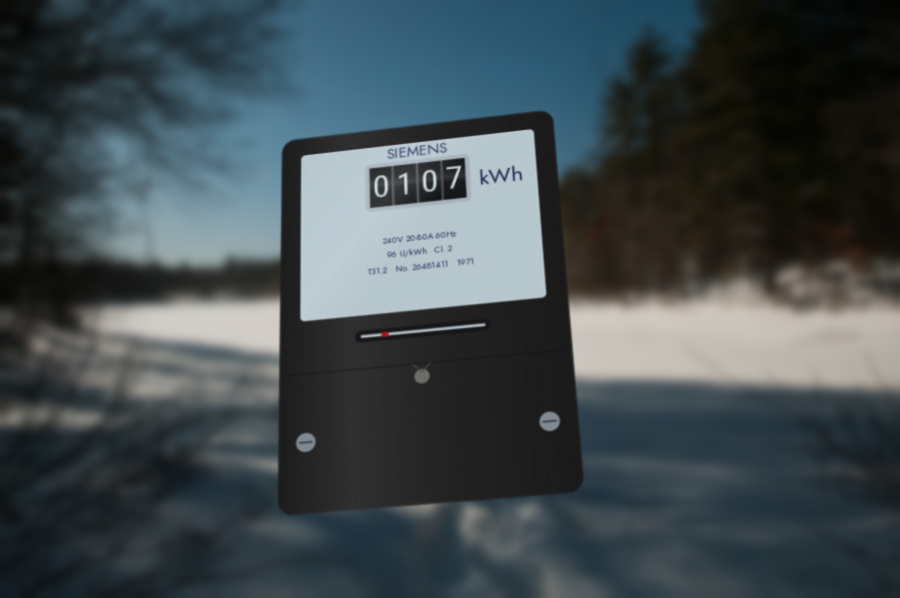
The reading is {"value": 107, "unit": "kWh"}
